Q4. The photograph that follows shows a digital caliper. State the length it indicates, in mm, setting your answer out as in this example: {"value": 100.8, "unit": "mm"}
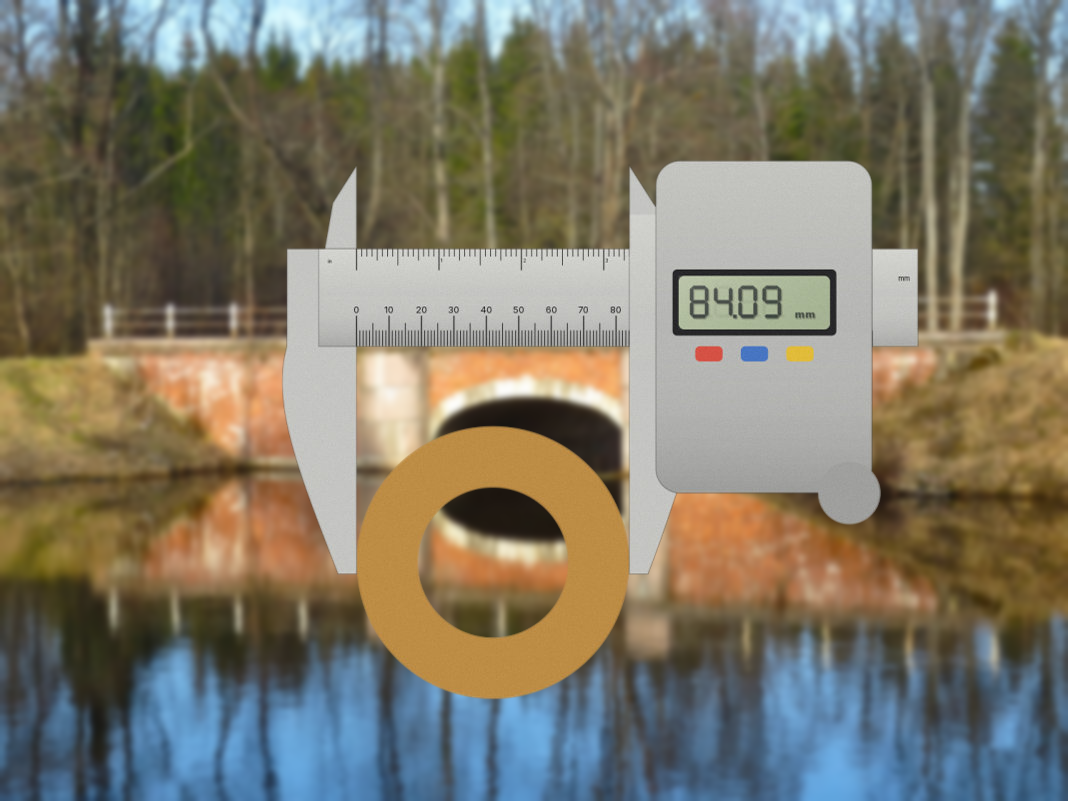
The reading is {"value": 84.09, "unit": "mm"}
